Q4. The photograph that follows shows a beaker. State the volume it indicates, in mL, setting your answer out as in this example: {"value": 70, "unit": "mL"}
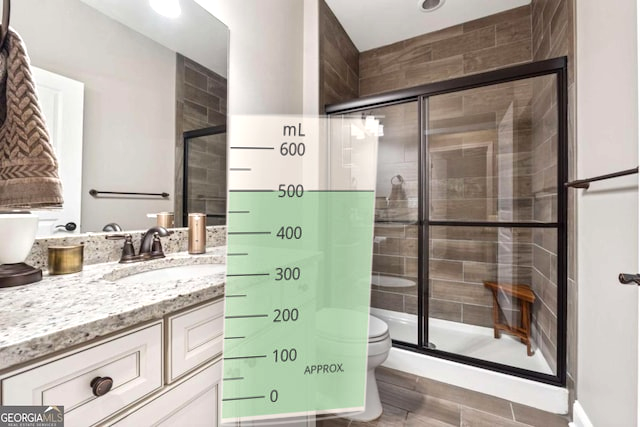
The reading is {"value": 500, "unit": "mL"}
